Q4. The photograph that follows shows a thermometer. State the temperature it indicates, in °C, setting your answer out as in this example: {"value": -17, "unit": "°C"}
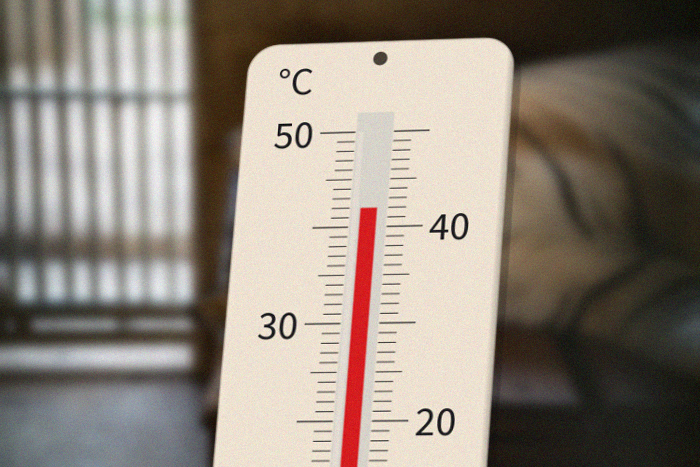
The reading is {"value": 42, "unit": "°C"}
